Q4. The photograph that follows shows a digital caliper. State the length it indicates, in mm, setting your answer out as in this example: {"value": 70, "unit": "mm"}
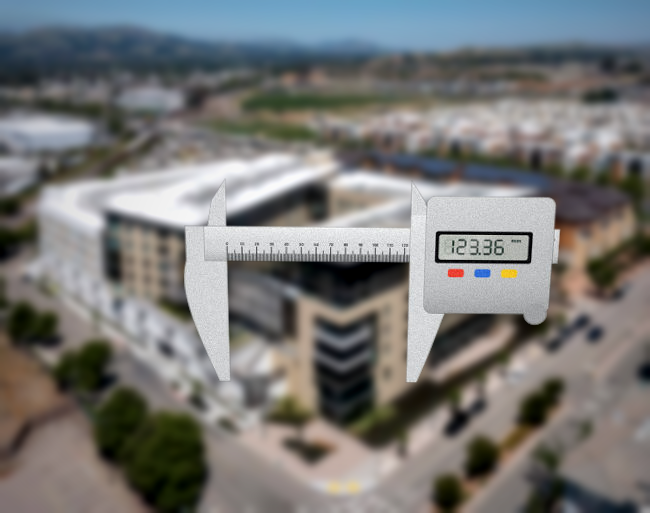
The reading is {"value": 123.36, "unit": "mm"}
